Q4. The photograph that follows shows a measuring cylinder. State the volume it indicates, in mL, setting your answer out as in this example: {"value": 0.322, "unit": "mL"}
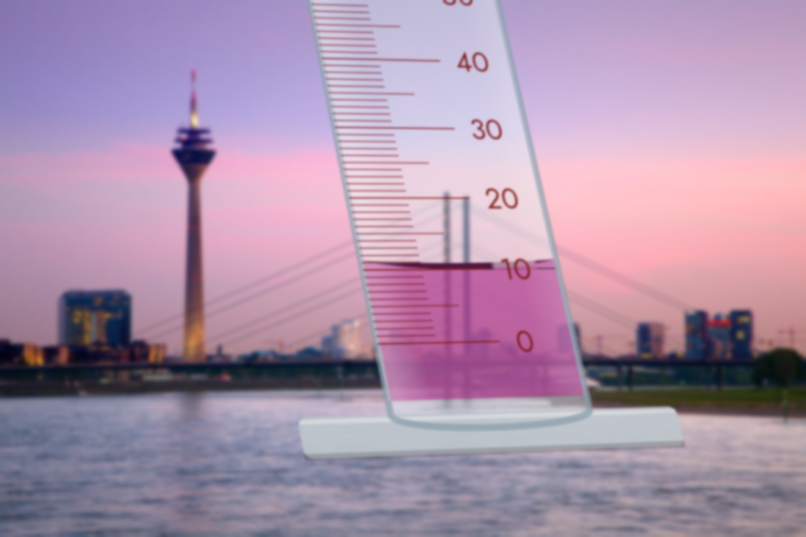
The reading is {"value": 10, "unit": "mL"}
